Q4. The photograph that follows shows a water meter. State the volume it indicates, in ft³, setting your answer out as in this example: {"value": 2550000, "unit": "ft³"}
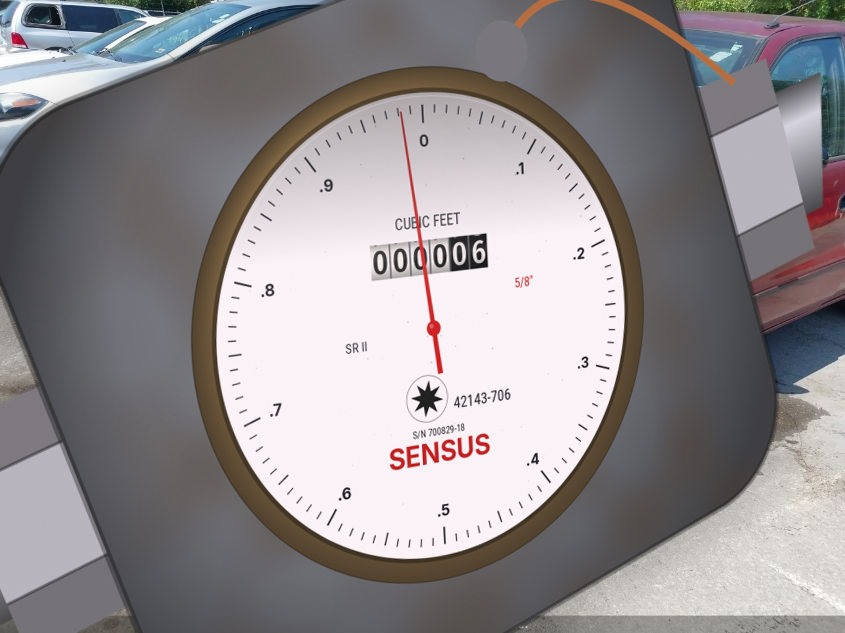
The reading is {"value": 5.98, "unit": "ft³"}
